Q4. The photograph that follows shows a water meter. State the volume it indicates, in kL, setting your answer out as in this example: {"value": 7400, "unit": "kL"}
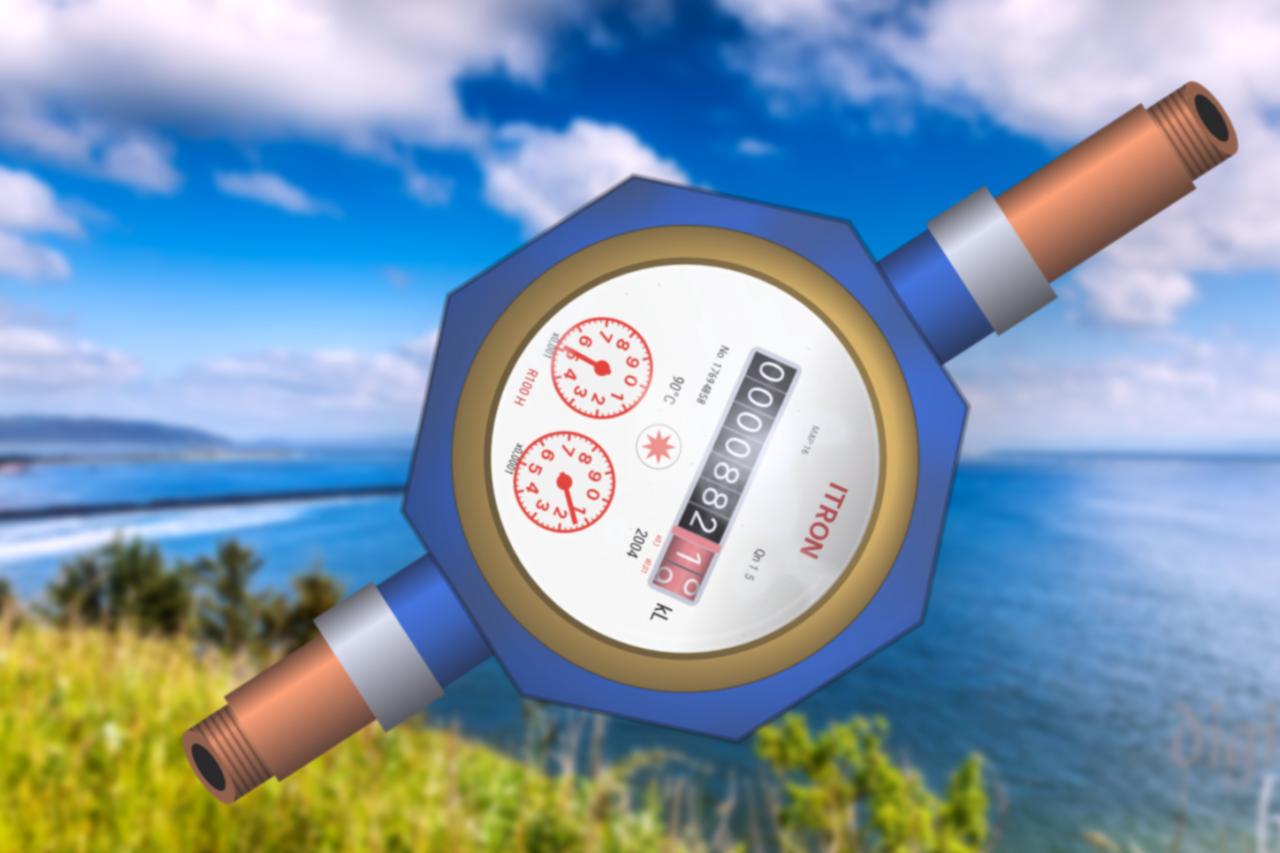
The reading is {"value": 882.1851, "unit": "kL"}
